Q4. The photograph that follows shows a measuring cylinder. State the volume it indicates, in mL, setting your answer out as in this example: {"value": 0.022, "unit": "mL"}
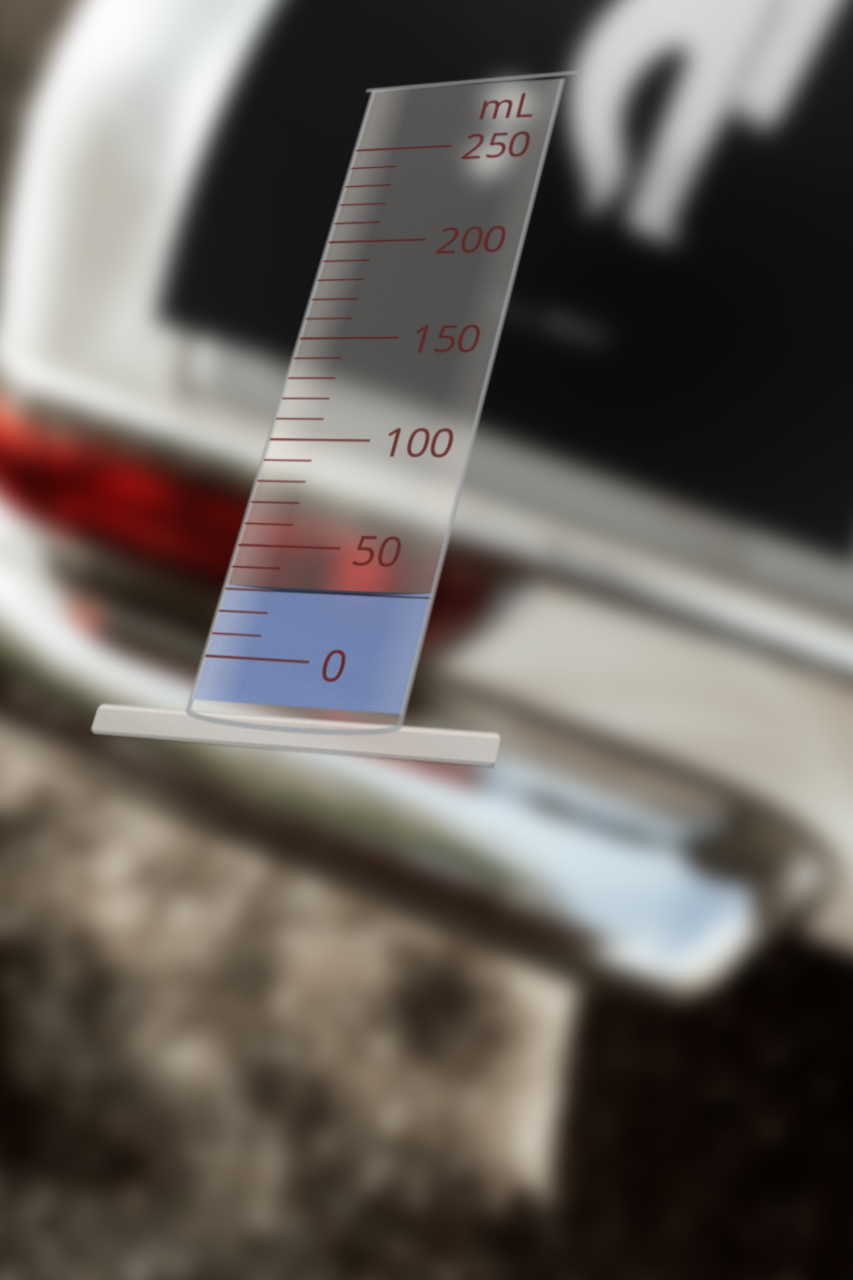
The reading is {"value": 30, "unit": "mL"}
